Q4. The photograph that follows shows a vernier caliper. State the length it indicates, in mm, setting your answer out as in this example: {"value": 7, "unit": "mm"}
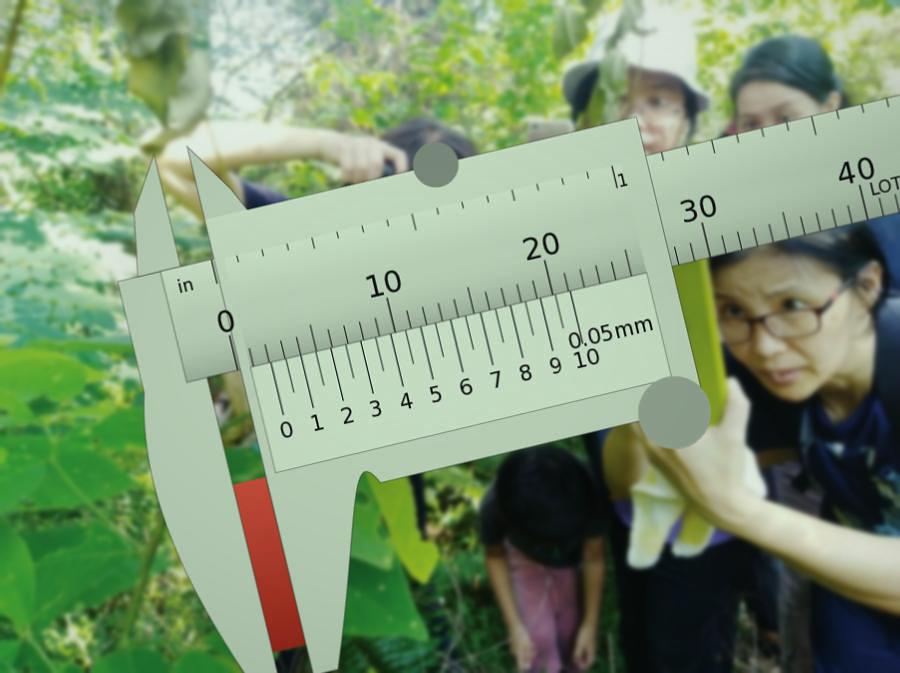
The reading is {"value": 2.1, "unit": "mm"}
